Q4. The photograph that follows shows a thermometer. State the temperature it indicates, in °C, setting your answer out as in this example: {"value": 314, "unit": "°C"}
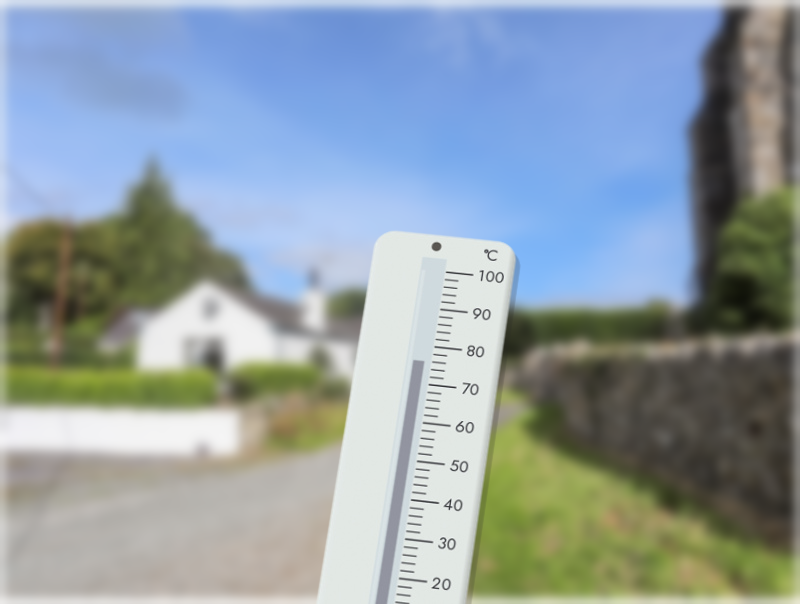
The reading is {"value": 76, "unit": "°C"}
